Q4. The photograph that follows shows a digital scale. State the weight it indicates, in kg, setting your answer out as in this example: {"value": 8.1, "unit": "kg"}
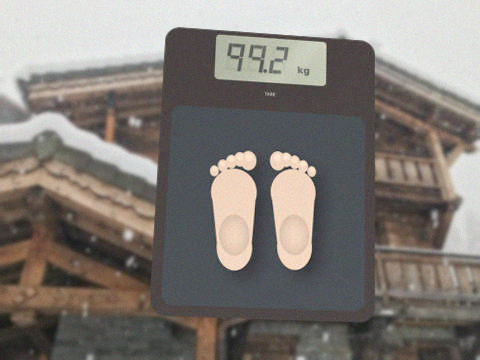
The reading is {"value": 99.2, "unit": "kg"}
